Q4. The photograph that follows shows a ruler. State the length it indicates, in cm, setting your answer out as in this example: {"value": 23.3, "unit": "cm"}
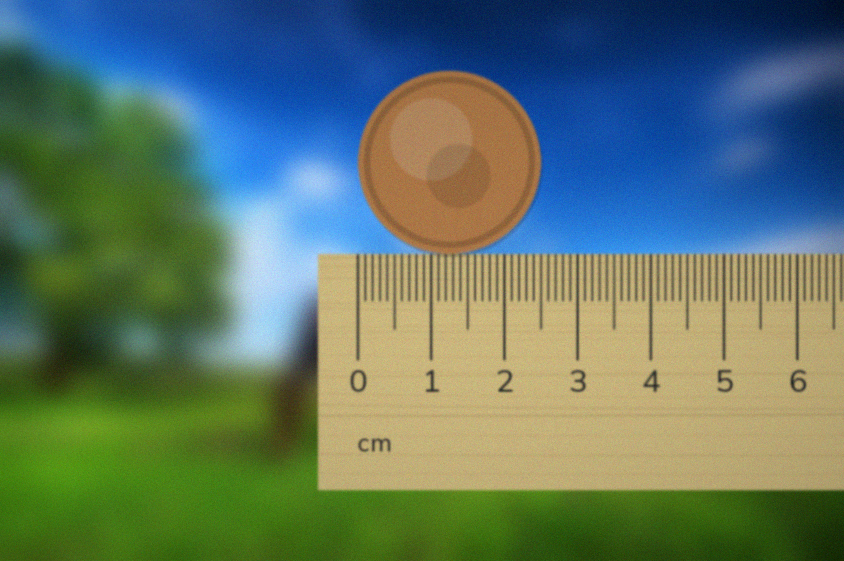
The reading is {"value": 2.5, "unit": "cm"}
